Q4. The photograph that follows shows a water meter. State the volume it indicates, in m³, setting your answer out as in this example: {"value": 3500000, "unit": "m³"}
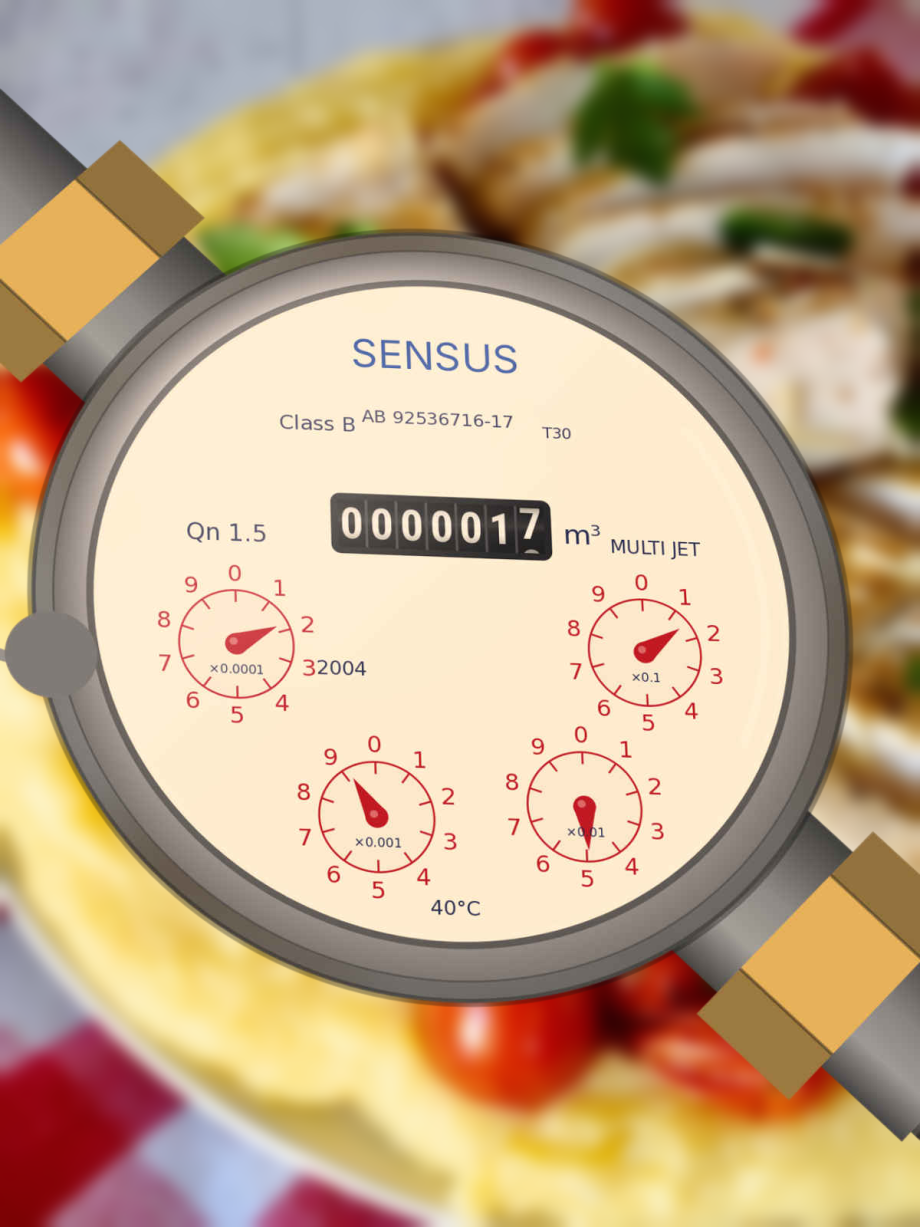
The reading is {"value": 17.1491, "unit": "m³"}
